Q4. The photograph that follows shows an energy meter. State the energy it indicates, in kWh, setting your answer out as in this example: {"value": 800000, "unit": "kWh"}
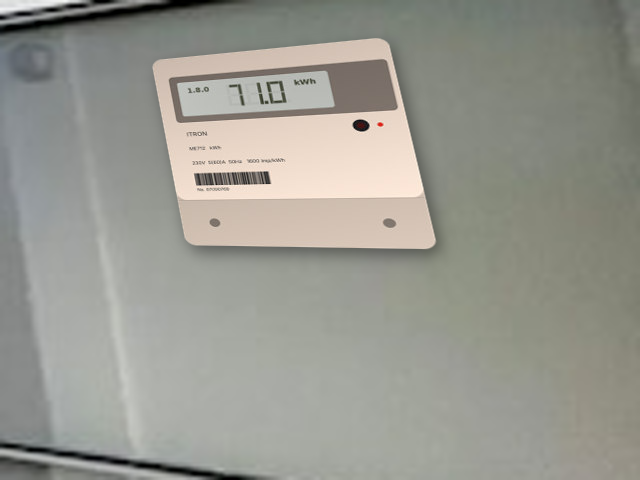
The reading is {"value": 71.0, "unit": "kWh"}
